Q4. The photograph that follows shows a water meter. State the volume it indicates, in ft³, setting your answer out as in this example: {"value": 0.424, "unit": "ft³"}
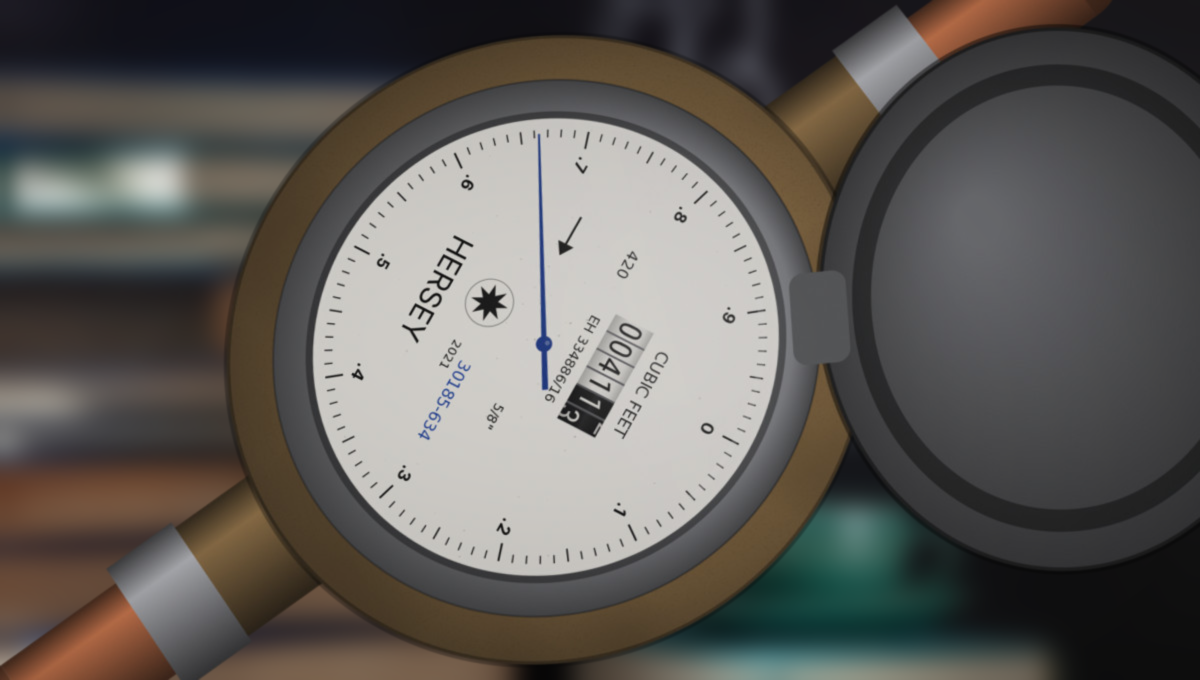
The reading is {"value": 4112.66, "unit": "ft³"}
